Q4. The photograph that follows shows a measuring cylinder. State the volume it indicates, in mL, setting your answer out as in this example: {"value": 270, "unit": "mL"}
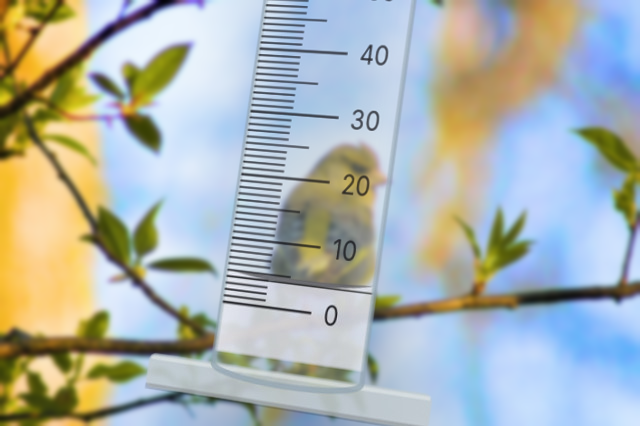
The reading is {"value": 4, "unit": "mL"}
